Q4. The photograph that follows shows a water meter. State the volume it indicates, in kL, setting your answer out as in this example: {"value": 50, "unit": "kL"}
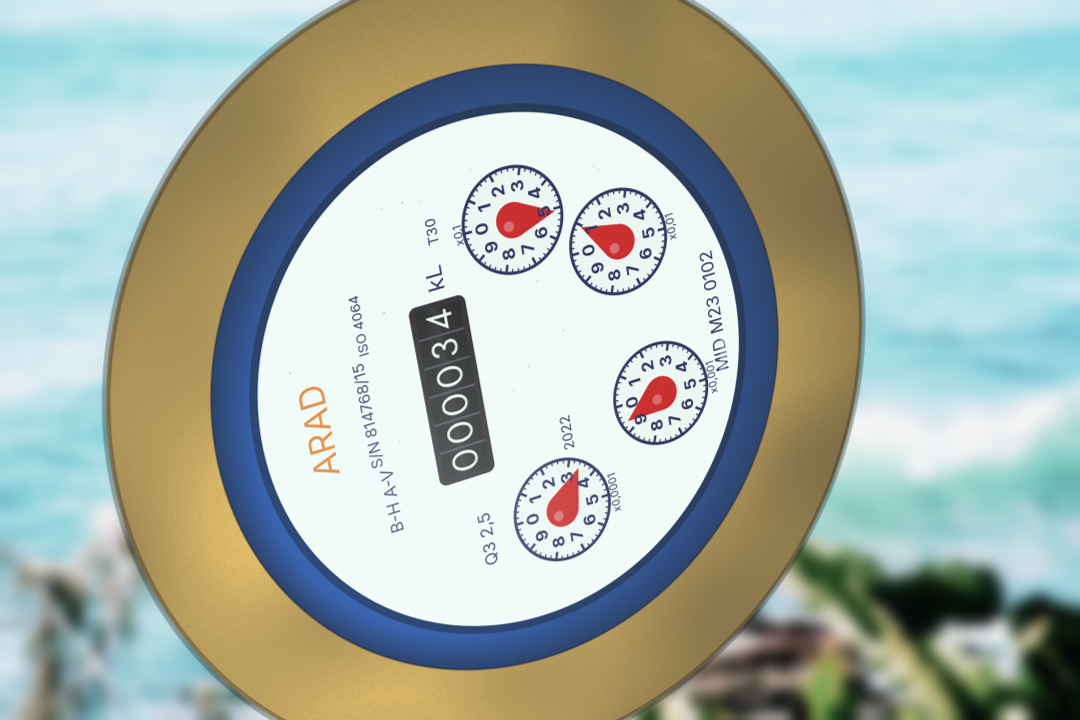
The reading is {"value": 34.5093, "unit": "kL"}
